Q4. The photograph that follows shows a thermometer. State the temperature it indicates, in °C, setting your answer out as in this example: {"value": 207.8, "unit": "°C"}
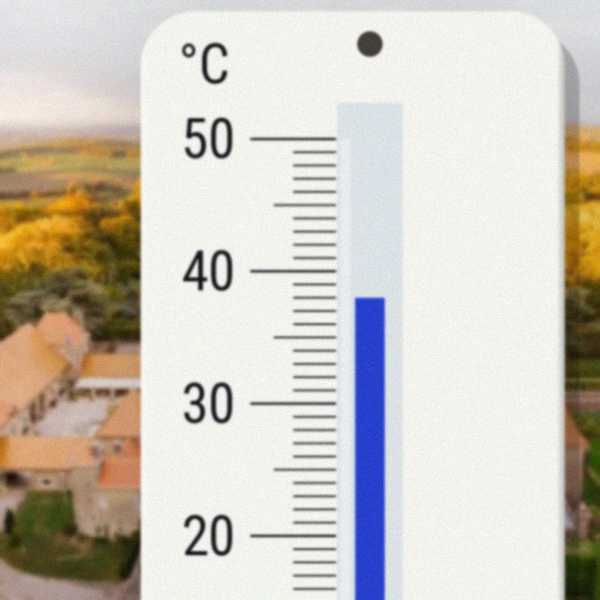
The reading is {"value": 38, "unit": "°C"}
